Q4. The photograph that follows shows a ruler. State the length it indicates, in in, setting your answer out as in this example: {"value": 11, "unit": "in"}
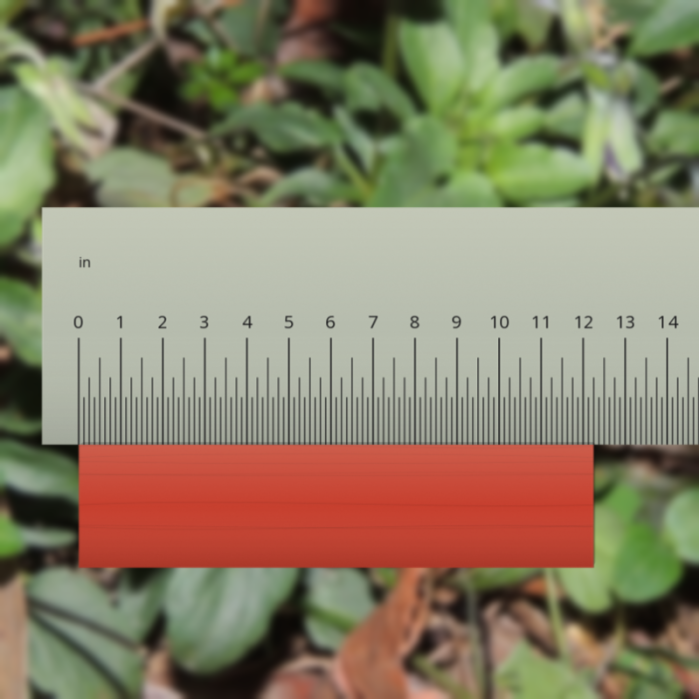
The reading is {"value": 12.25, "unit": "in"}
